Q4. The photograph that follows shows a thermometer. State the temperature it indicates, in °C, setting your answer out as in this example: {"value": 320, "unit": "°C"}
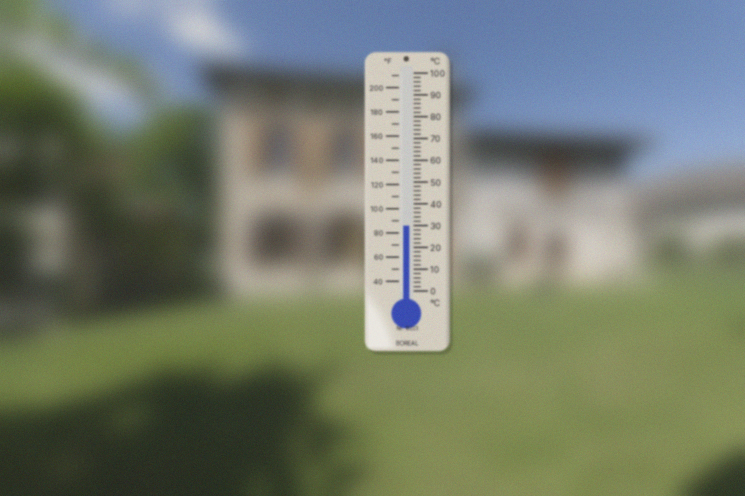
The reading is {"value": 30, "unit": "°C"}
